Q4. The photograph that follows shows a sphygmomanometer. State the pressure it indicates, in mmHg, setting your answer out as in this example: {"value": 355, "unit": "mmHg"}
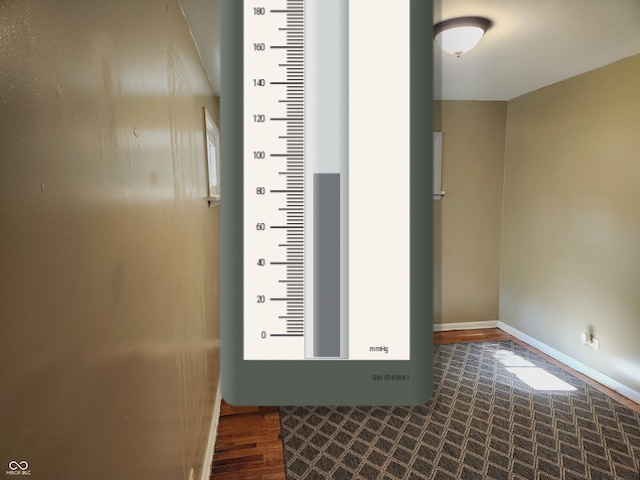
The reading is {"value": 90, "unit": "mmHg"}
